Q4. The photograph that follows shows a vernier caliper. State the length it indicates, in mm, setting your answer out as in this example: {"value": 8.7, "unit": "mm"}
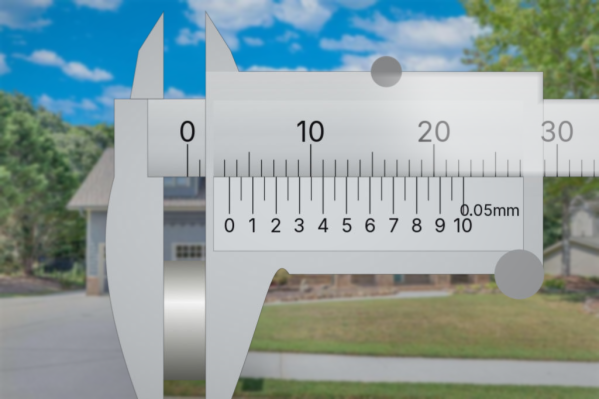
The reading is {"value": 3.4, "unit": "mm"}
